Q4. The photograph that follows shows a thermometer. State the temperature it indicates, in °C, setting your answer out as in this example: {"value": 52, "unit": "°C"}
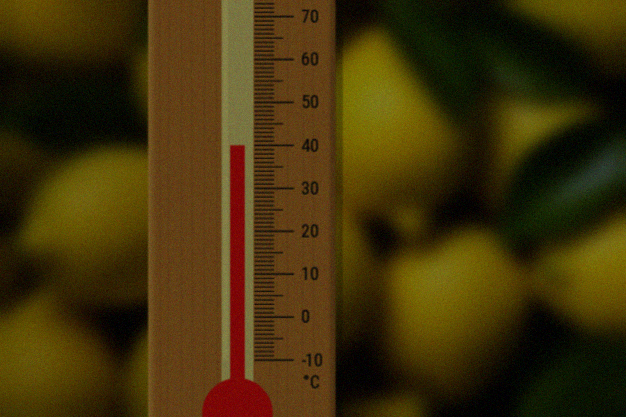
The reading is {"value": 40, "unit": "°C"}
